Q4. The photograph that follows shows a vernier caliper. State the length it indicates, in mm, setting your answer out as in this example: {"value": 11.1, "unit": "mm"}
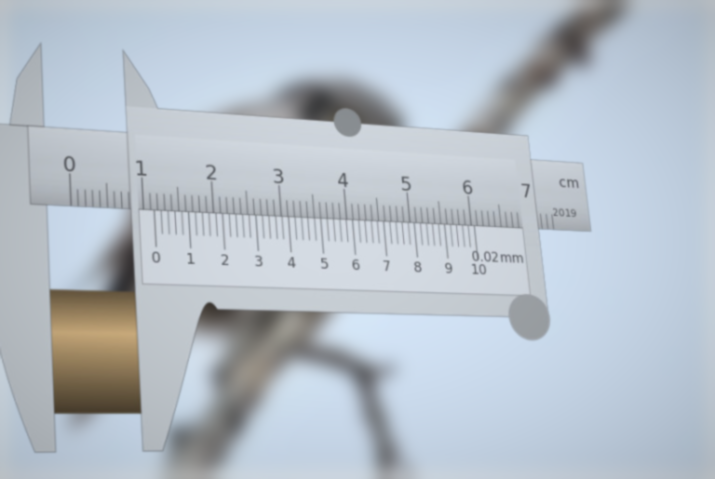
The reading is {"value": 11.5, "unit": "mm"}
